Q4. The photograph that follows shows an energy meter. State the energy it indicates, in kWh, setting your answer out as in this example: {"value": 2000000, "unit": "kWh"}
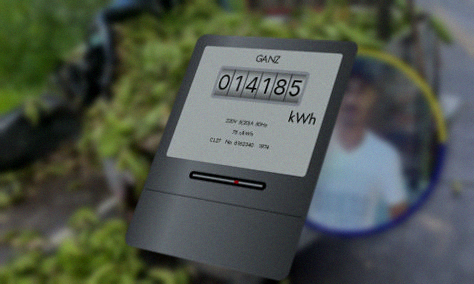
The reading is {"value": 14185, "unit": "kWh"}
